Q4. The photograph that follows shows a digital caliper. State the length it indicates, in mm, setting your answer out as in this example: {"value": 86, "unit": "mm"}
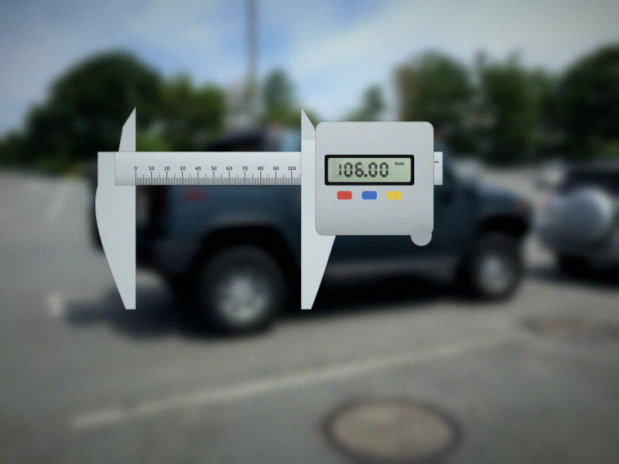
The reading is {"value": 106.00, "unit": "mm"}
